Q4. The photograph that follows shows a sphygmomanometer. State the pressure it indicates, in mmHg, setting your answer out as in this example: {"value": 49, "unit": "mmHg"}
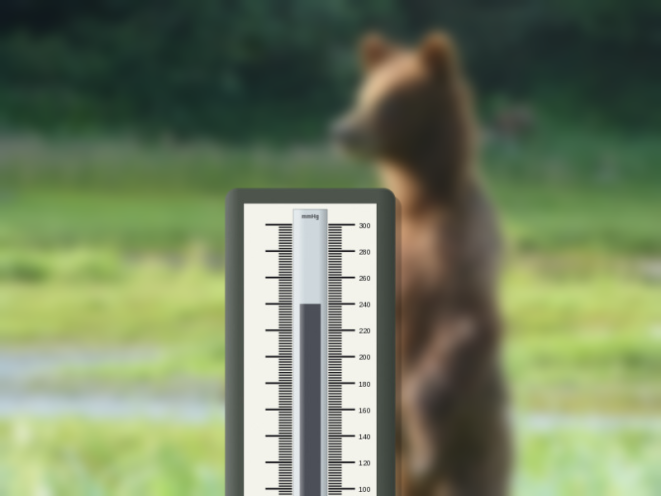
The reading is {"value": 240, "unit": "mmHg"}
